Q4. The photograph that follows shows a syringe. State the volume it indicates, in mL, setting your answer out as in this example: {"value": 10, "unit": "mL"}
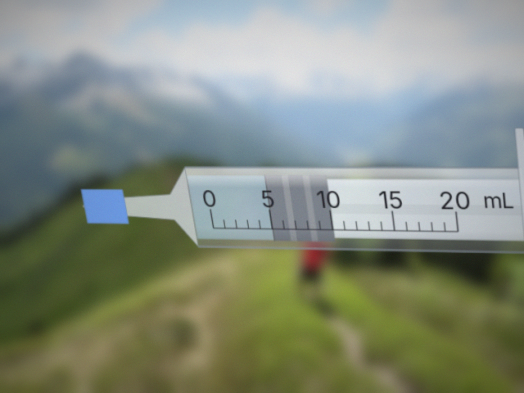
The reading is {"value": 5, "unit": "mL"}
